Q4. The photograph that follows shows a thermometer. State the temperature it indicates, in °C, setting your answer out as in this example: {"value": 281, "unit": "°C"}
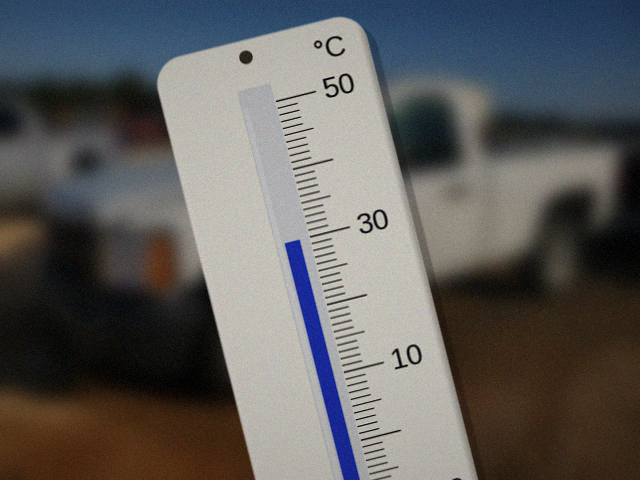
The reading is {"value": 30, "unit": "°C"}
